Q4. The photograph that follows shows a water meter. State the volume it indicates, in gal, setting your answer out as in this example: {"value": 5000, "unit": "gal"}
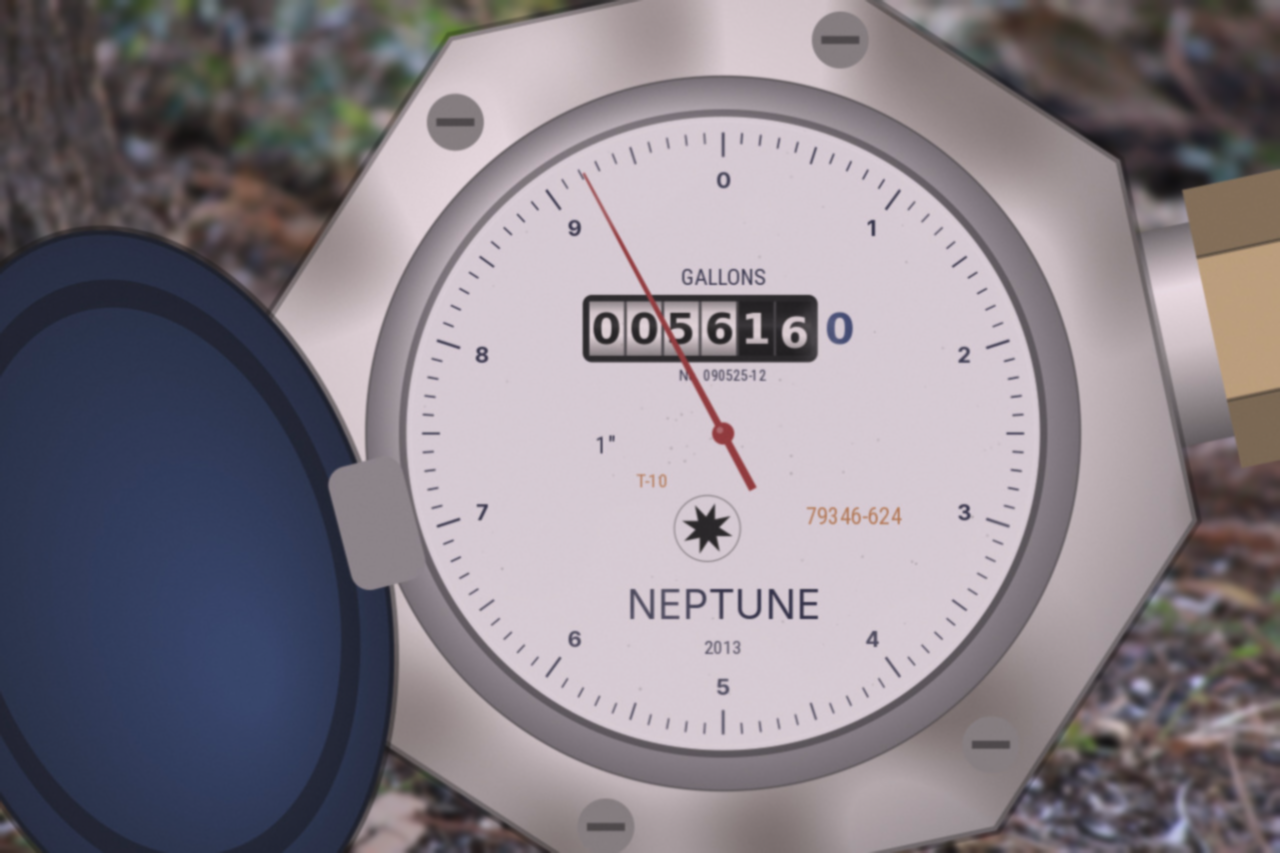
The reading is {"value": 56159.2, "unit": "gal"}
